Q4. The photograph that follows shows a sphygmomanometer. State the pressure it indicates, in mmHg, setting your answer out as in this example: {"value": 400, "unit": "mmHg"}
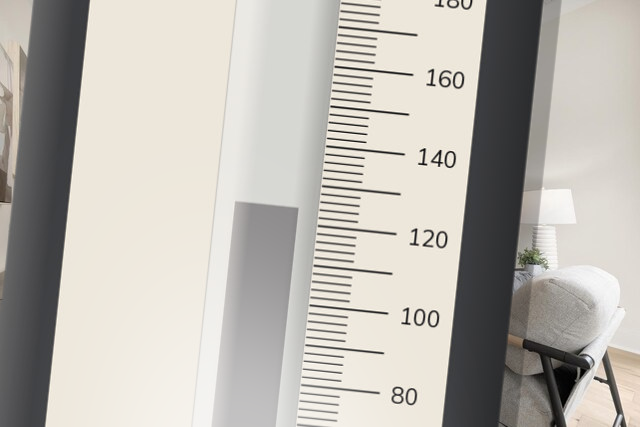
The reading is {"value": 124, "unit": "mmHg"}
